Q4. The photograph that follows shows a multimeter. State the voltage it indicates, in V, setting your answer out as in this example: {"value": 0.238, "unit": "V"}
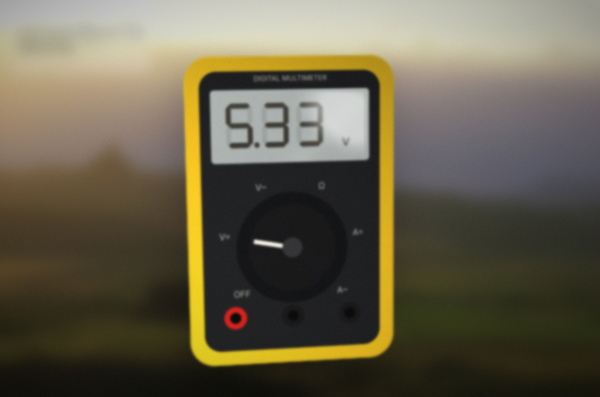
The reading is {"value": 5.33, "unit": "V"}
